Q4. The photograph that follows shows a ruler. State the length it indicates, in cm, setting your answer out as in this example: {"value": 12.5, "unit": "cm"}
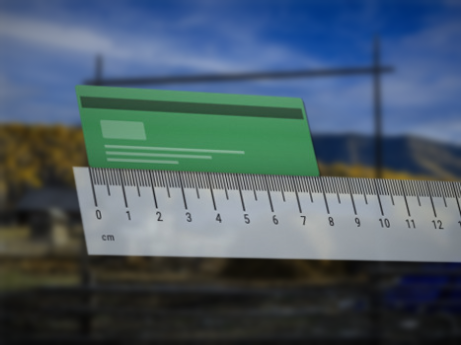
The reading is {"value": 8, "unit": "cm"}
